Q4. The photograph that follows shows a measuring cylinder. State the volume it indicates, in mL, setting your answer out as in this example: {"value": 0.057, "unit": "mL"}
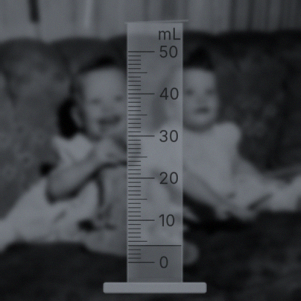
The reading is {"value": 4, "unit": "mL"}
